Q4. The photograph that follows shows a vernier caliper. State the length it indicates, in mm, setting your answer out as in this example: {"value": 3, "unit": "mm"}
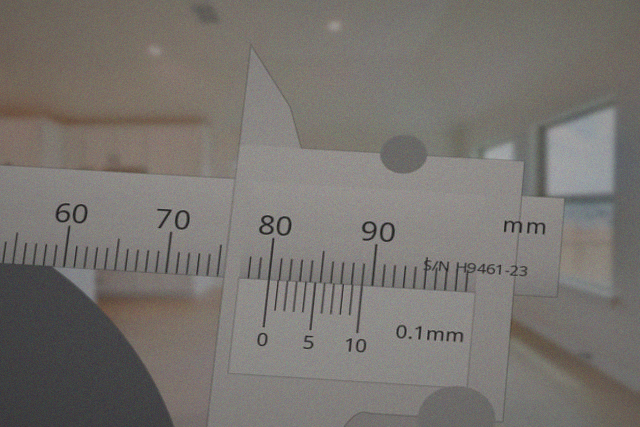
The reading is {"value": 80.0, "unit": "mm"}
